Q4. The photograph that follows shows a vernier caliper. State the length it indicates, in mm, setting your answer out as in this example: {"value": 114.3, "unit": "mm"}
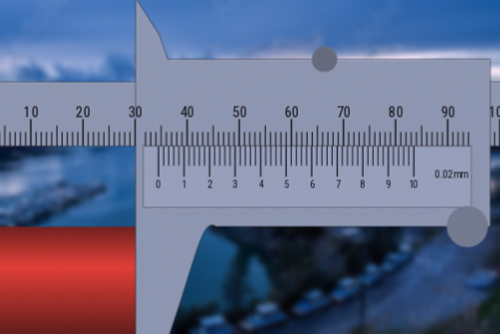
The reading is {"value": 34.5, "unit": "mm"}
